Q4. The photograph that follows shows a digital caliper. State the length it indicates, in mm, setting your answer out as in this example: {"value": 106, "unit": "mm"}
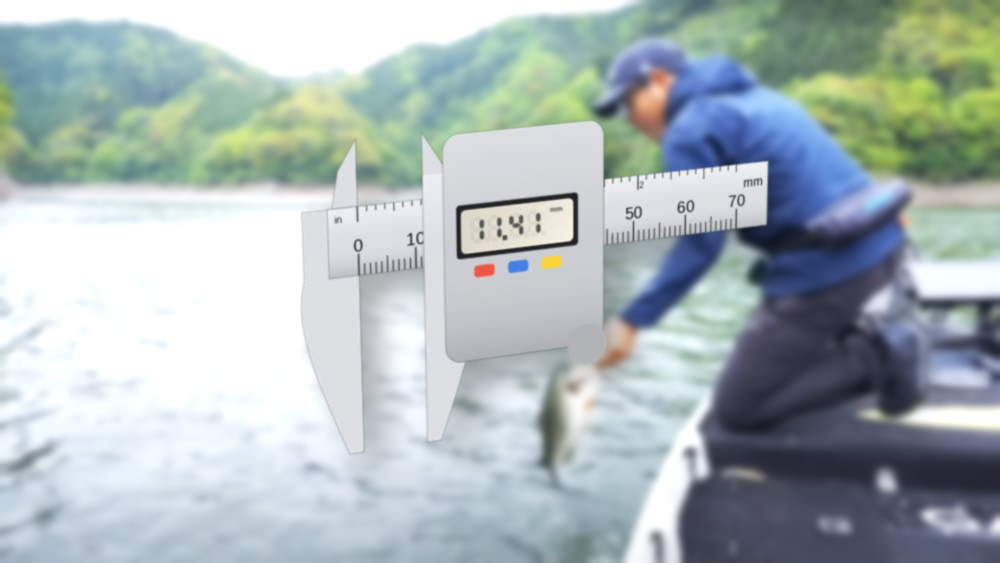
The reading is {"value": 11.41, "unit": "mm"}
